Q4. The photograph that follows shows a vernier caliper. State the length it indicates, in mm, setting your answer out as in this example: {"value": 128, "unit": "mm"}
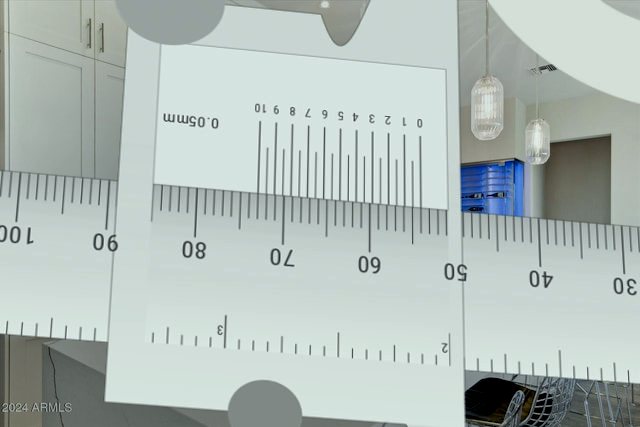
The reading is {"value": 54.0, "unit": "mm"}
